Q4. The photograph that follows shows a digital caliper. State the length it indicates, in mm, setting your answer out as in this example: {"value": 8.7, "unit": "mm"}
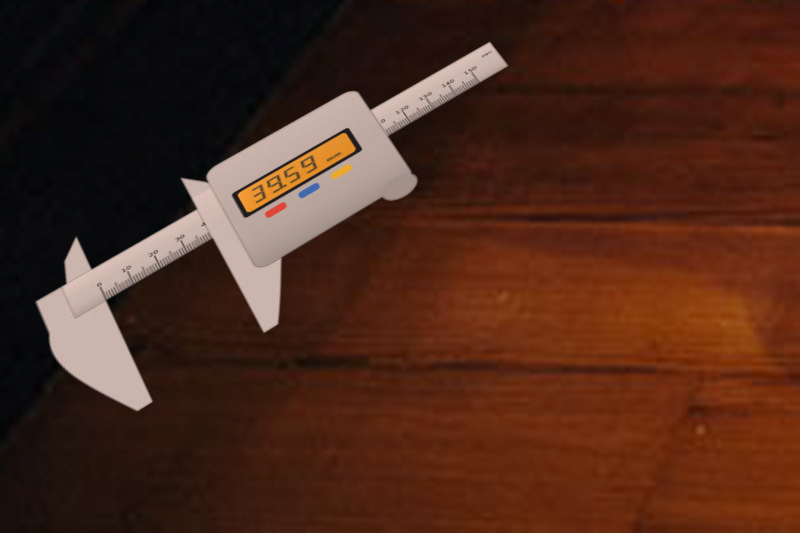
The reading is {"value": 39.59, "unit": "mm"}
